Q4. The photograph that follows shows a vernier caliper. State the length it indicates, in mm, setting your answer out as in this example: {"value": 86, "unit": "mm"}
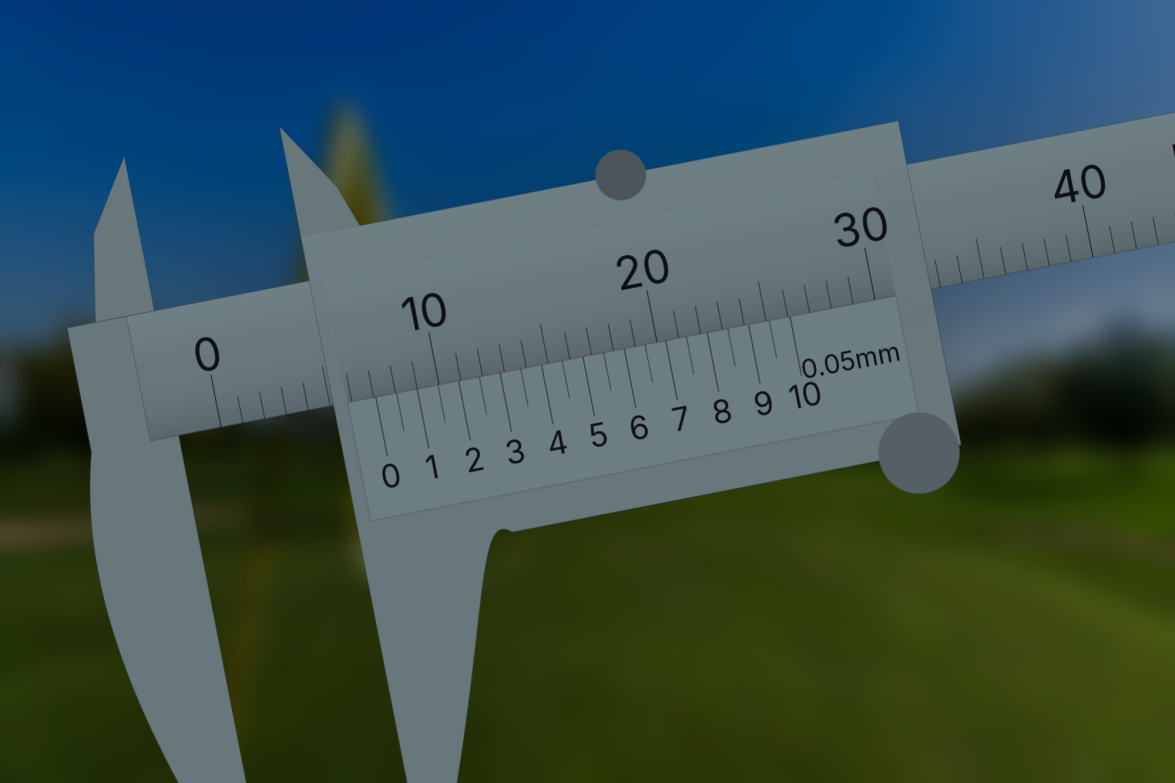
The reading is {"value": 7.10, "unit": "mm"}
